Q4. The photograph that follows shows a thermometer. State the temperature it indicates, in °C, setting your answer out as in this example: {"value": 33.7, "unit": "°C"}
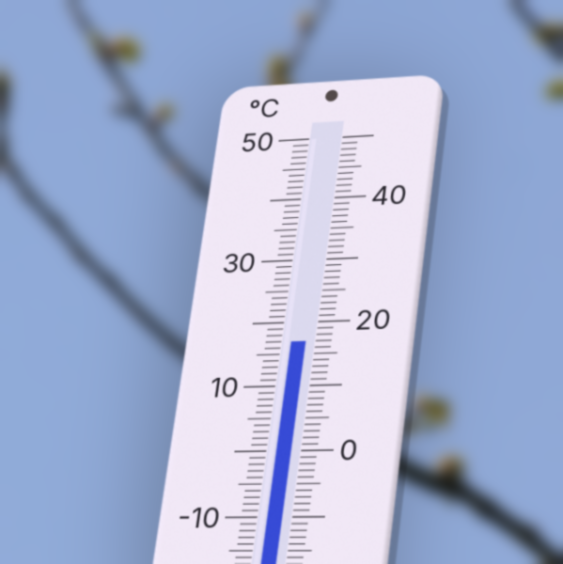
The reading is {"value": 17, "unit": "°C"}
